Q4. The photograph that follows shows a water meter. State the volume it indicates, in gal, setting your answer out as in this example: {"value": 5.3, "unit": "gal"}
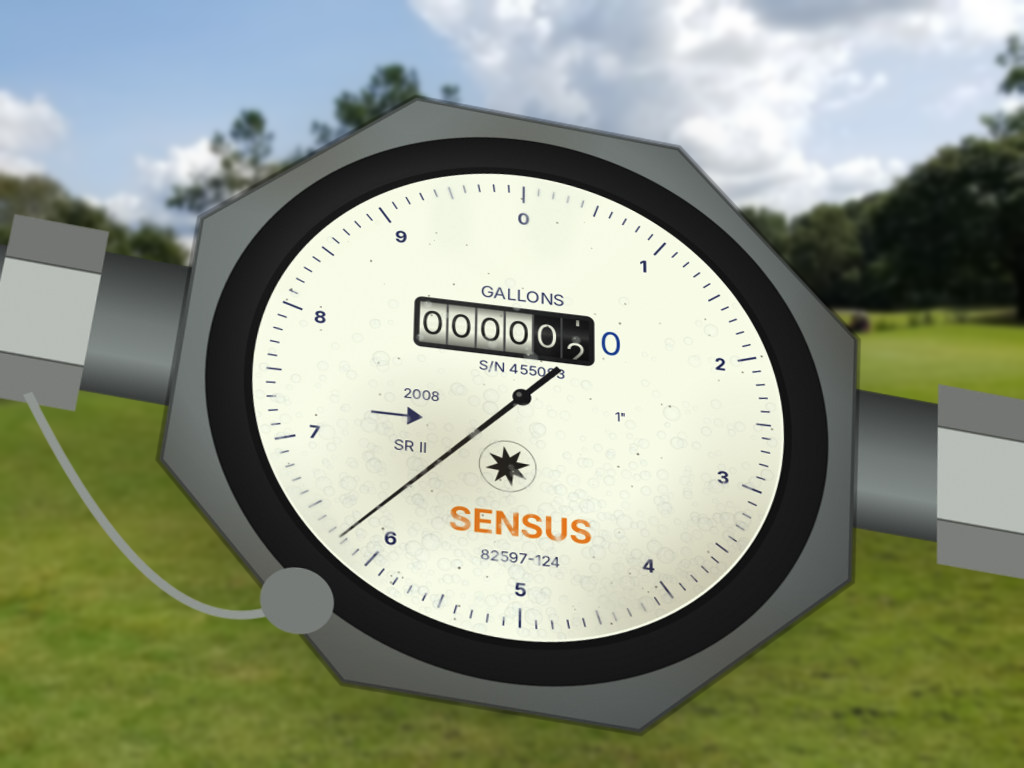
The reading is {"value": 16.2, "unit": "gal"}
